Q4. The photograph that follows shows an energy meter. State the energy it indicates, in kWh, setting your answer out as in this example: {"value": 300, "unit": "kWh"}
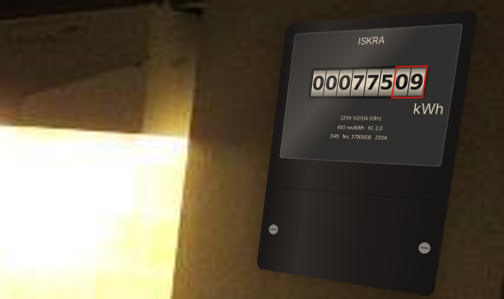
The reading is {"value": 775.09, "unit": "kWh"}
